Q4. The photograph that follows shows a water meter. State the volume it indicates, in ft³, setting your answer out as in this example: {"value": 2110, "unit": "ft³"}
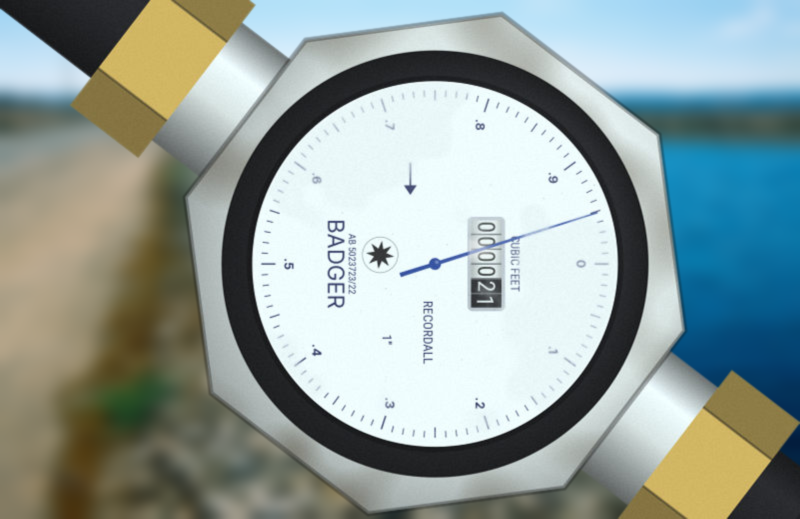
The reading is {"value": 20.95, "unit": "ft³"}
